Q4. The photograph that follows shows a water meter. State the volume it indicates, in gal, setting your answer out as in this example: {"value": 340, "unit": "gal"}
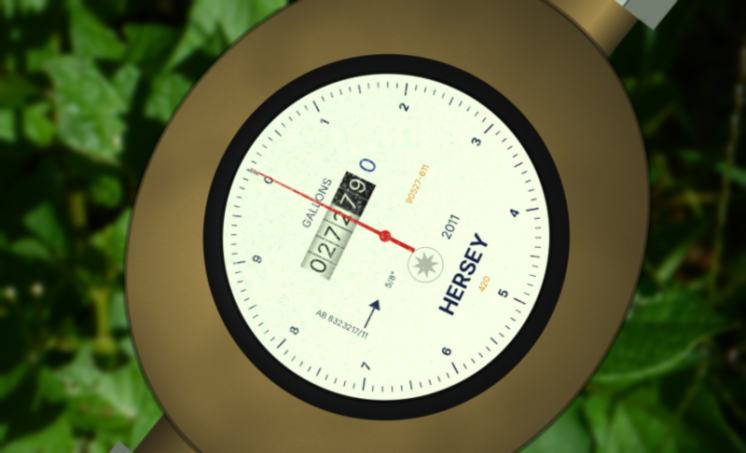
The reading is {"value": 272790.0, "unit": "gal"}
